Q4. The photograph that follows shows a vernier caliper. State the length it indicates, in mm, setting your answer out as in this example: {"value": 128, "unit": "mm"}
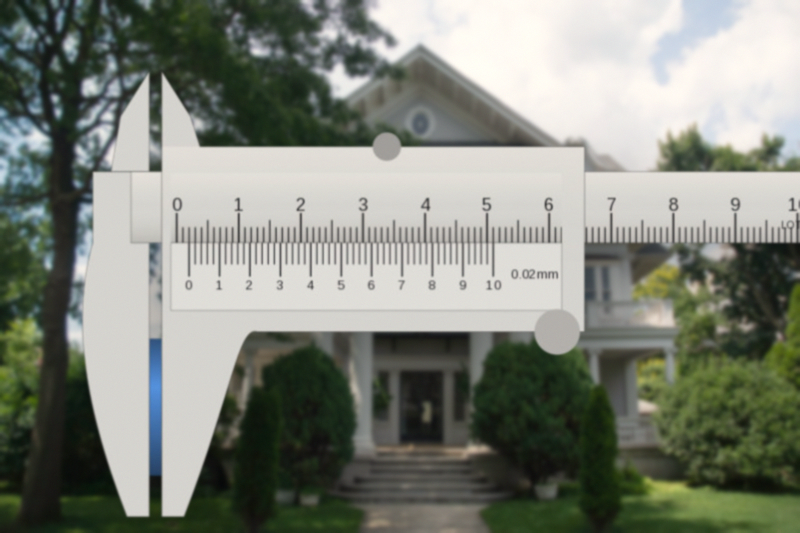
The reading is {"value": 2.0, "unit": "mm"}
